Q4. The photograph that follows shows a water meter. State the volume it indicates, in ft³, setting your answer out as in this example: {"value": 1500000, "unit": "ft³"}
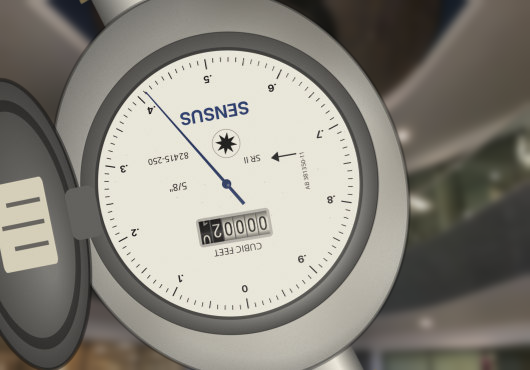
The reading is {"value": 20.41, "unit": "ft³"}
